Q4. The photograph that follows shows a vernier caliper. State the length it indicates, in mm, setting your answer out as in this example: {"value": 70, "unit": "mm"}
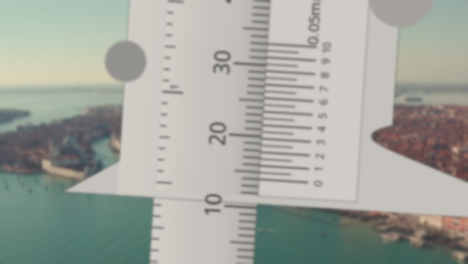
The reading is {"value": 14.0, "unit": "mm"}
